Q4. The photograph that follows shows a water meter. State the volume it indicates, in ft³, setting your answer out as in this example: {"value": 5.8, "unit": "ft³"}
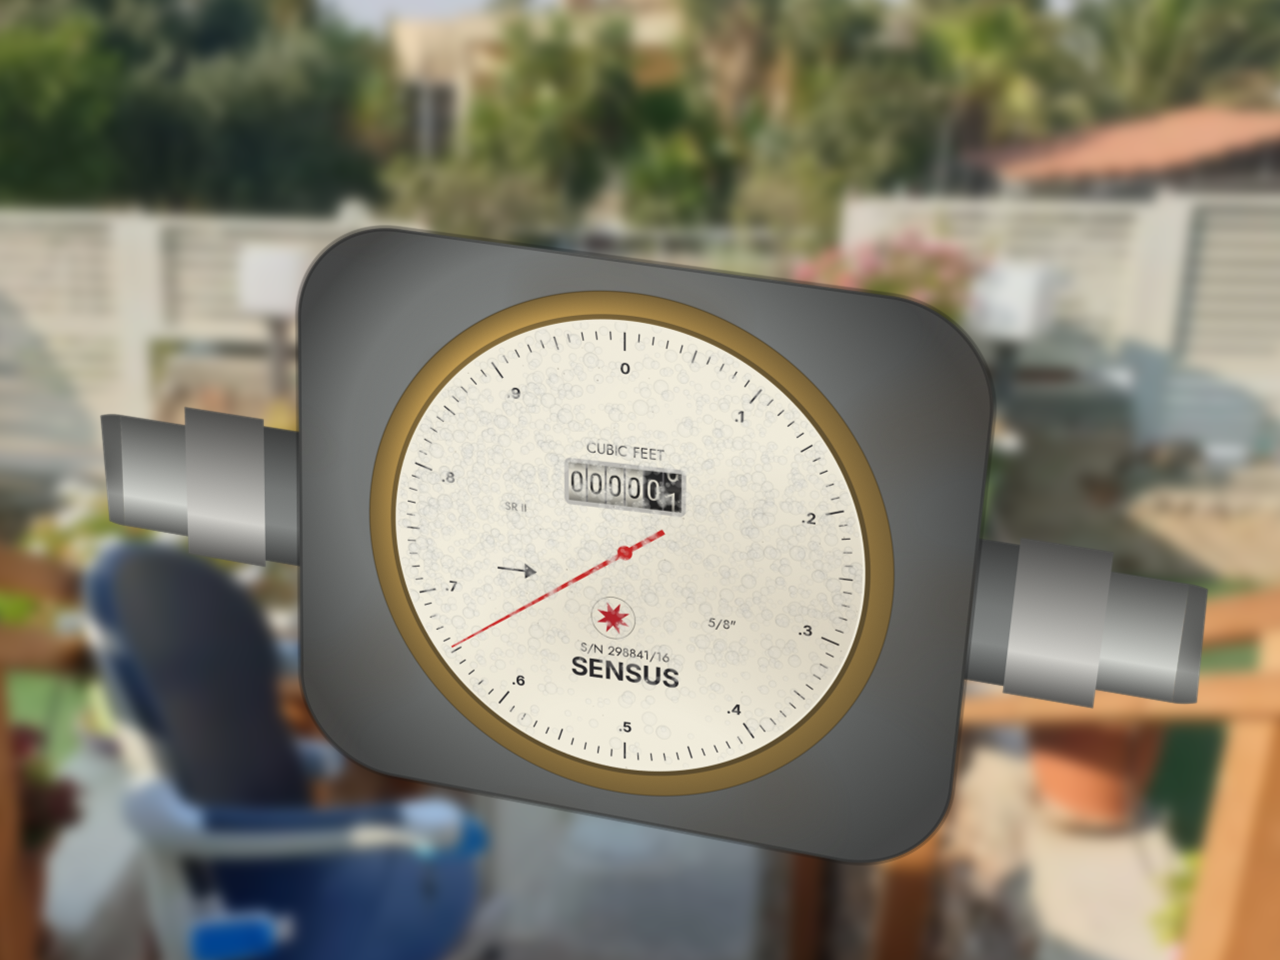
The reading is {"value": 0.65, "unit": "ft³"}
